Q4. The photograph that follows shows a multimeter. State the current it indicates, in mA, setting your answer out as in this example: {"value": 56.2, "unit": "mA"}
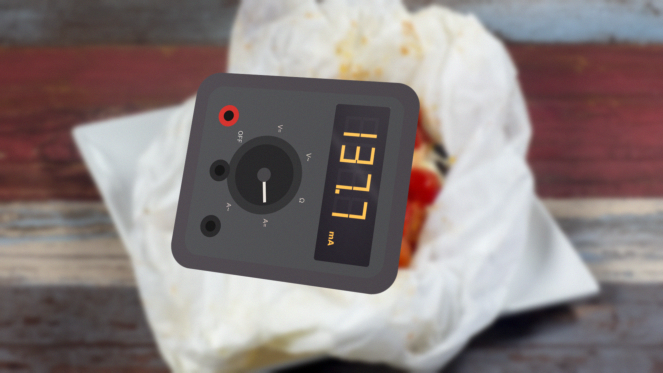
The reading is {"value": 137.7, "unit": "mA"}
